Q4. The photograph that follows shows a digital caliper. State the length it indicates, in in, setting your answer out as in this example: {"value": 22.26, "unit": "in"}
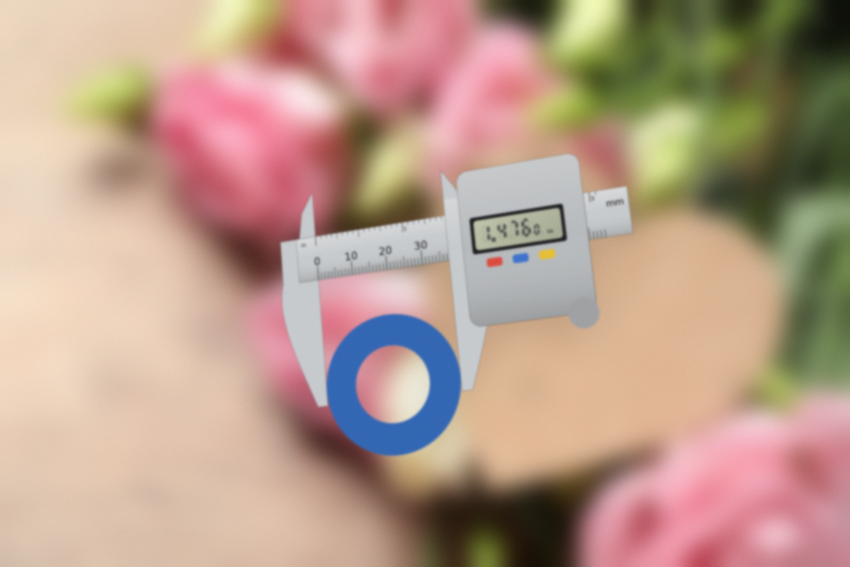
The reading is {"value": 1.4760, "unit": "in"}
